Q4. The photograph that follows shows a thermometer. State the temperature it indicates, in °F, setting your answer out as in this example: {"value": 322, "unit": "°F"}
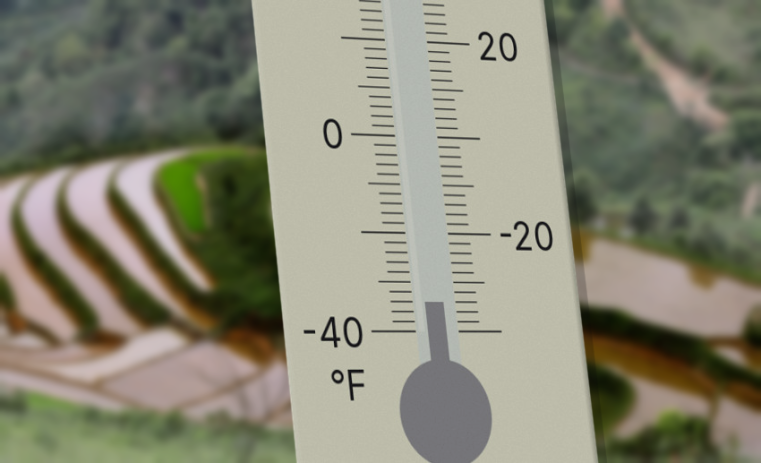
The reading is {"value": -34, "unit": "°F"}
